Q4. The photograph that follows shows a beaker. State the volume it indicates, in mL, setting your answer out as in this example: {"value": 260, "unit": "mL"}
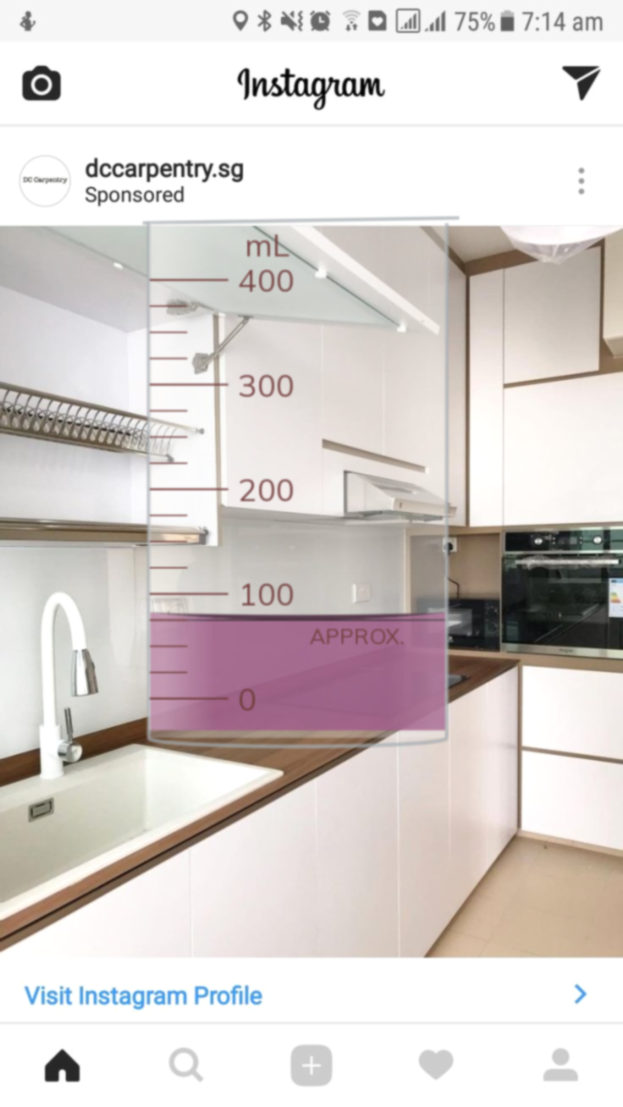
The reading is {"value": 75, "unit": "mL"}
